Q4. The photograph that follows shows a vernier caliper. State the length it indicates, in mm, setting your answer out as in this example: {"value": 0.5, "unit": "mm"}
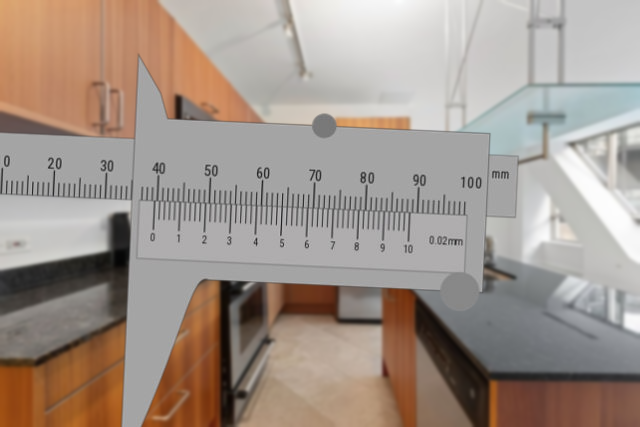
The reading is {"value": 39.5, "unit": "mm"}
